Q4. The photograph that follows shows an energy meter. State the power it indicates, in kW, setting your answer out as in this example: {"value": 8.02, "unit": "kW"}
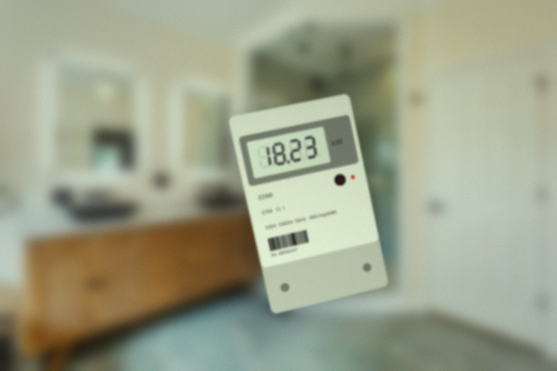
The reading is {"value": 18.23, "unit": "kW"}
